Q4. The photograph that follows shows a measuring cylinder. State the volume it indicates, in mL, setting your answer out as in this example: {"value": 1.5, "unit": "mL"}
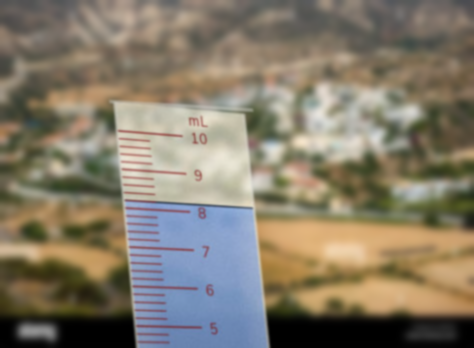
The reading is {"value": 8.2, "unit": "mL"}
